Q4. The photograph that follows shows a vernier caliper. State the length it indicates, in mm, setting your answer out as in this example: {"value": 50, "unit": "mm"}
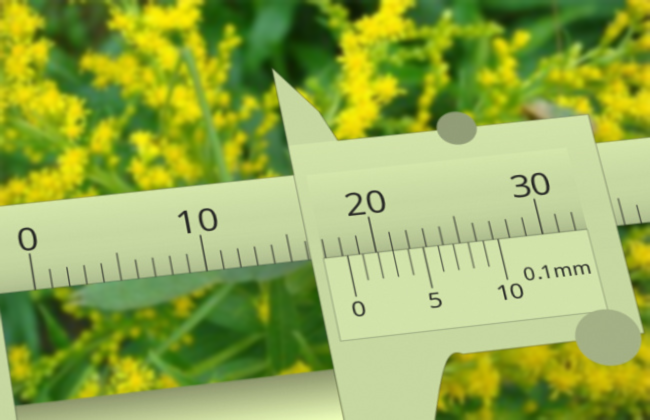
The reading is {"value": 18.3, "unit": "mm"}
